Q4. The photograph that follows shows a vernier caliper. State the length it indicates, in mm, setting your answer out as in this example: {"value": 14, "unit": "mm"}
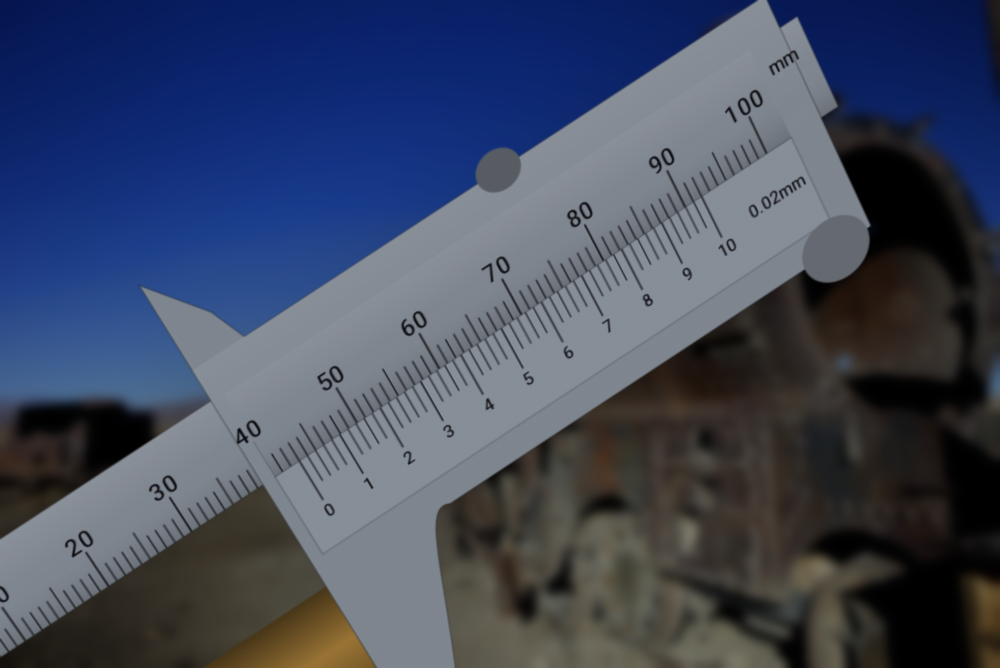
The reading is {"value": 43.0, "unit": "mm"}
